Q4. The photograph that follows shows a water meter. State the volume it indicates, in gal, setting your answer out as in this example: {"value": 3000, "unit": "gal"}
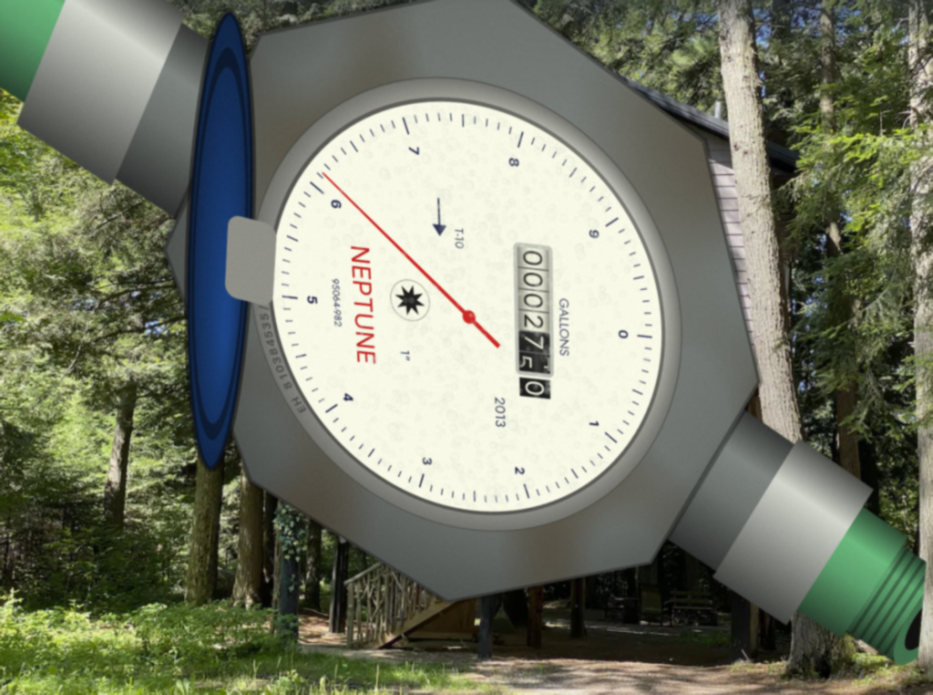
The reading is {"value": 2746.1, "unit": "gal"}
